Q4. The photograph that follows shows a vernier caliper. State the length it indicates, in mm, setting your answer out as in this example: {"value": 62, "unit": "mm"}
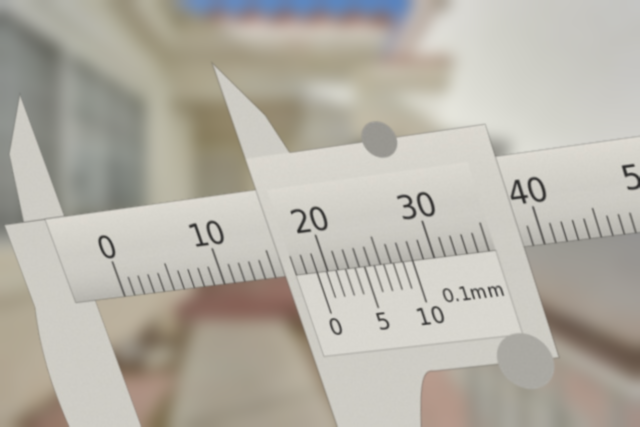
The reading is {"value": 19.0, "unit": "mm"}
